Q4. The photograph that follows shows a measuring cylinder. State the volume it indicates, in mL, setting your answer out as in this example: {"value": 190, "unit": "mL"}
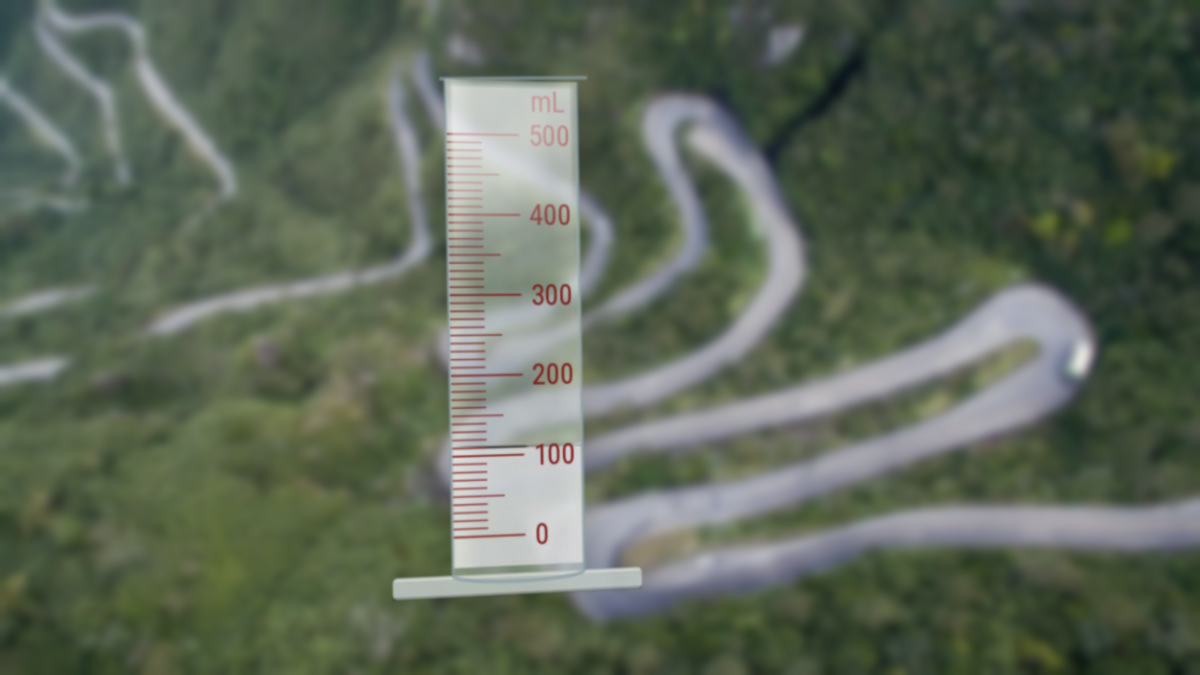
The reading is {"value": 110, "unit": "mL"}
